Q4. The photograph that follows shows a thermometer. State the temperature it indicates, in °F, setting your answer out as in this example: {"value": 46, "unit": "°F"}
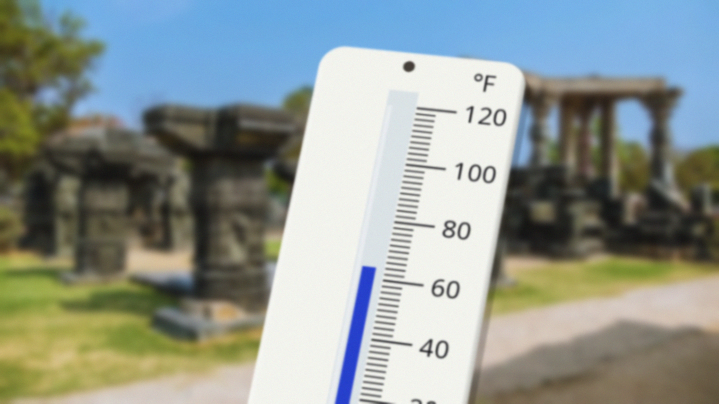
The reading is {"value": 64, "unit": "°F"}
